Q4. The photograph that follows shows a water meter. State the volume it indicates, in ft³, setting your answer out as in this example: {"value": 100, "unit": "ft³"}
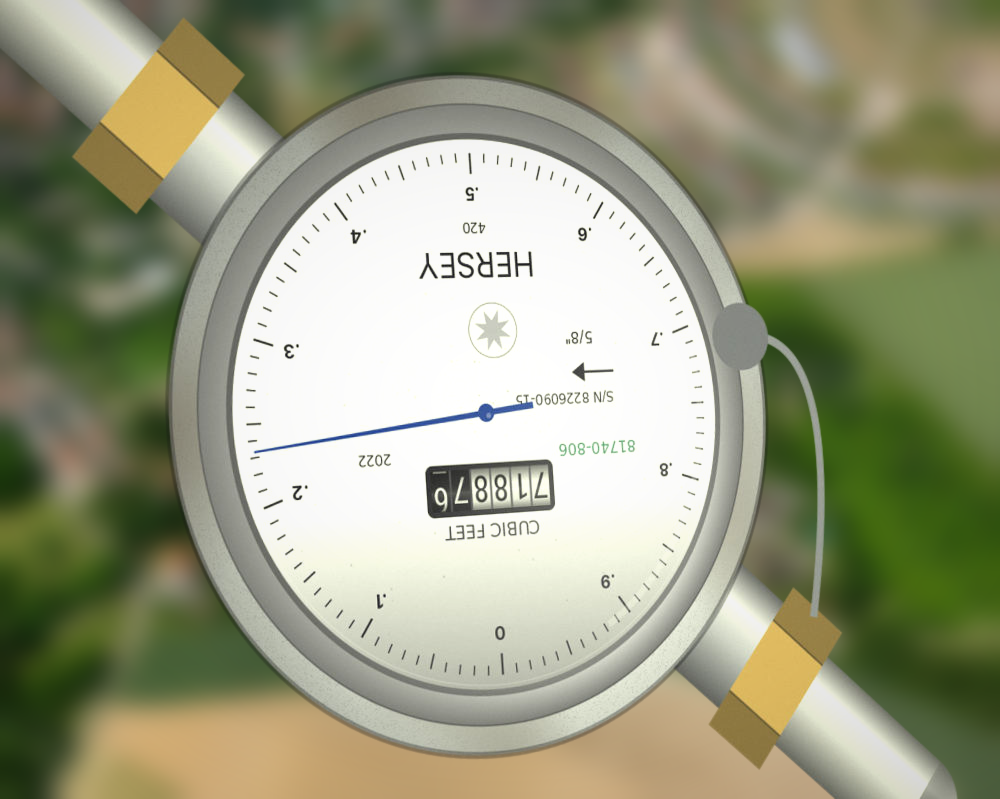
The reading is {"value": 718876.23, "unit": "ft³"}
